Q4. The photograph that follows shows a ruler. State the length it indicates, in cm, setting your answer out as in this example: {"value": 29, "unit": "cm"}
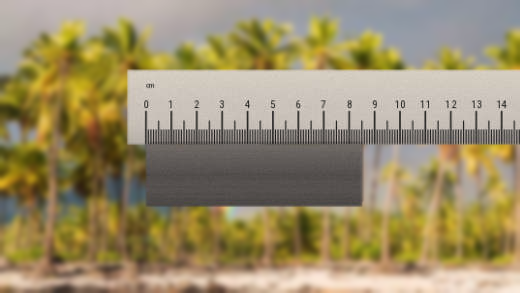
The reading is {"value": 8.5, "unit": "cm"}
